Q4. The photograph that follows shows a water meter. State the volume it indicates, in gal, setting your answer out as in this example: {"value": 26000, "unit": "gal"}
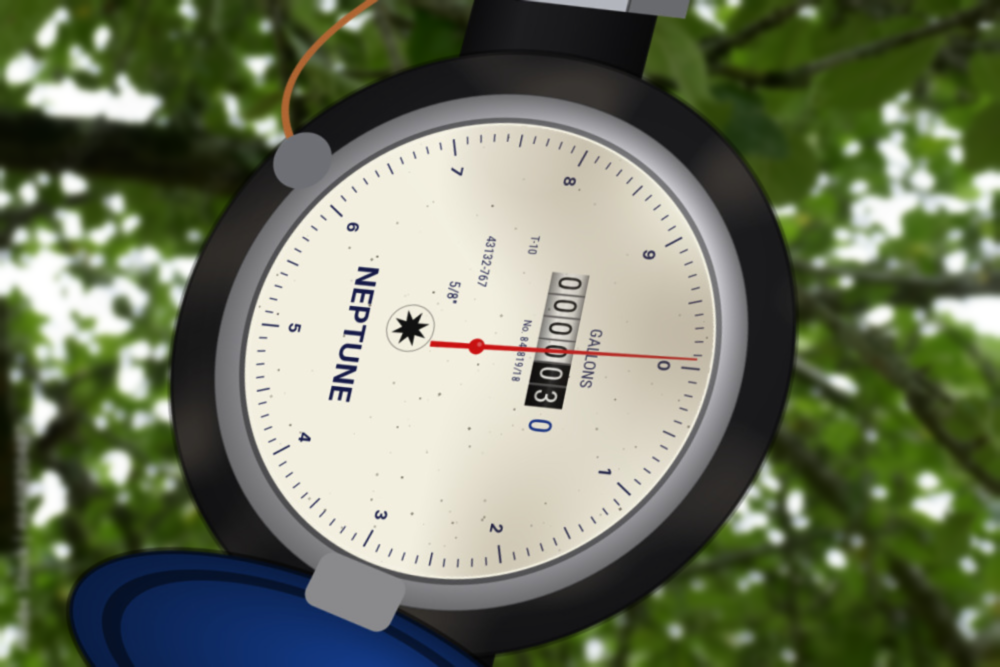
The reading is {"value": 29.9, "unit": "gal"}
